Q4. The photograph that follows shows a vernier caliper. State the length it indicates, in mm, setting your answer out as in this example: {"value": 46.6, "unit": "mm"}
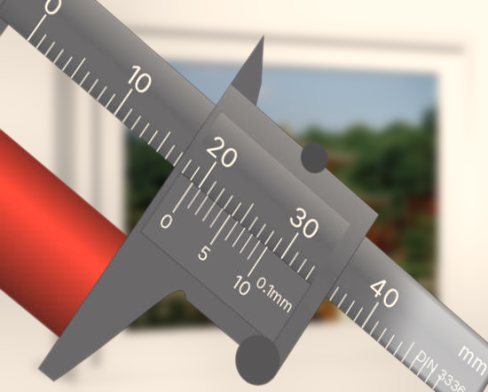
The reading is {"value": 19.3, "unit": "mm"}
